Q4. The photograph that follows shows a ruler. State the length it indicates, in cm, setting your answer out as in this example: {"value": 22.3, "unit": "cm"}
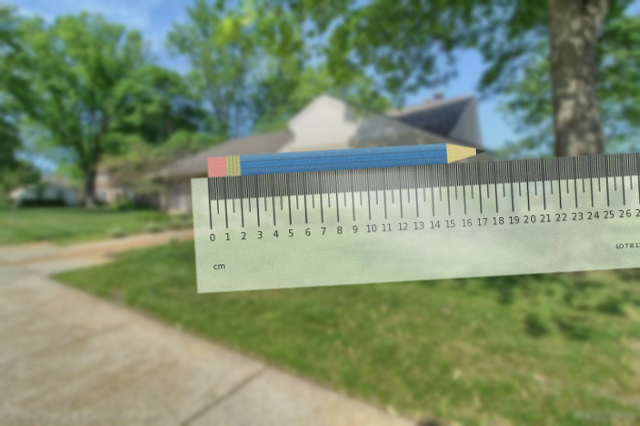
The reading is {"value": 17.5, "unit": "cm"}
